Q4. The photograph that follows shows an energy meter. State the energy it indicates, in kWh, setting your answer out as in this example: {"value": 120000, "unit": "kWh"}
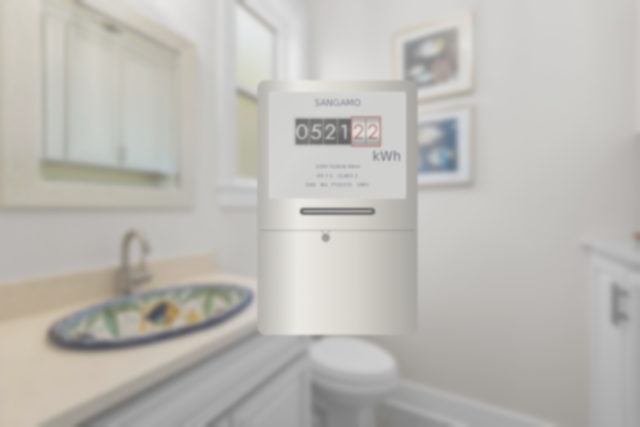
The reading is {"value": 521.22, "unit": "kWh"}
